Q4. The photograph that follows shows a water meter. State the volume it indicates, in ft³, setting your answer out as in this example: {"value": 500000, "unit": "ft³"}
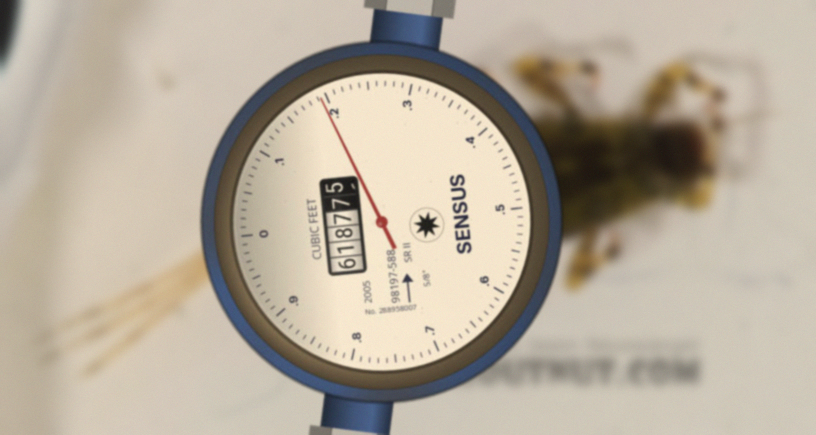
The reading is {"value": 618775.19, "unit": "ft³"}
